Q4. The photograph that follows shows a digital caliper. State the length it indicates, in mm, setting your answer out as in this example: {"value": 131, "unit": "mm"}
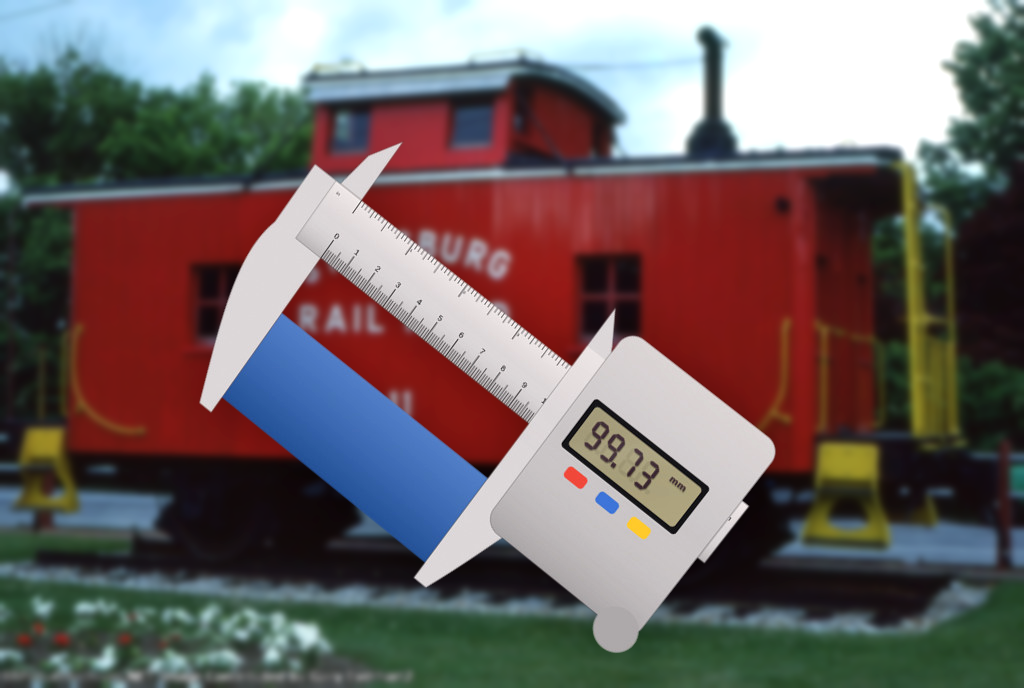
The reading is {"value": 99.73, "unit": "mm"}
